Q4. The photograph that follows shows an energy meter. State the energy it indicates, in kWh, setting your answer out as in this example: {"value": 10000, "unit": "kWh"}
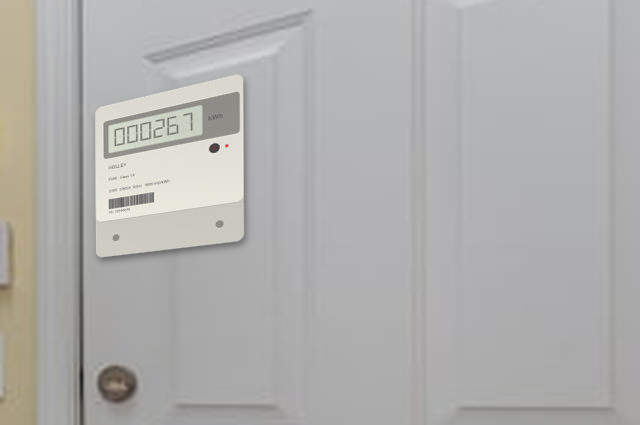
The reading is {"value": 267, "unit": "kWh"}
